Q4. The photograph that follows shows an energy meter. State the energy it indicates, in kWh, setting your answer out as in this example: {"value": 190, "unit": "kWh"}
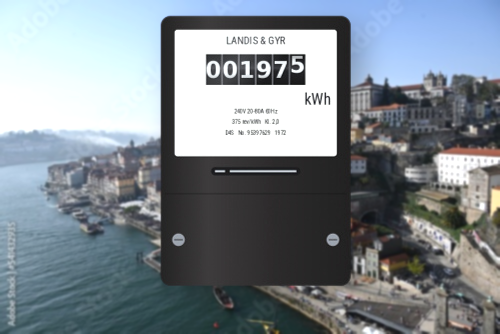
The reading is {"value": 1975, "unit": "kWh"}
